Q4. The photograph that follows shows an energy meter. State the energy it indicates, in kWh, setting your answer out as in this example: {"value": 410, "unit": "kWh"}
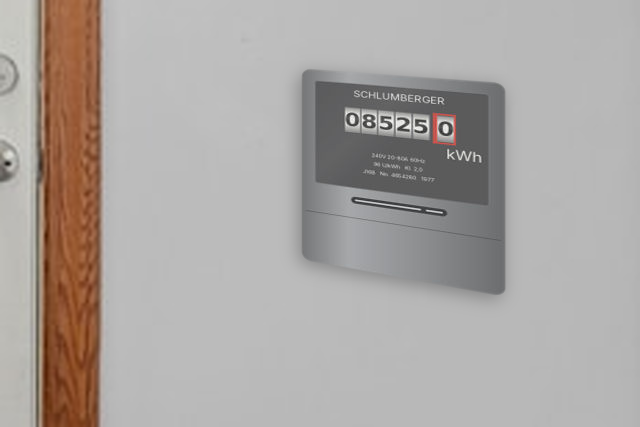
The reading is {"value": 8525.0, "unit": "kWh"}
